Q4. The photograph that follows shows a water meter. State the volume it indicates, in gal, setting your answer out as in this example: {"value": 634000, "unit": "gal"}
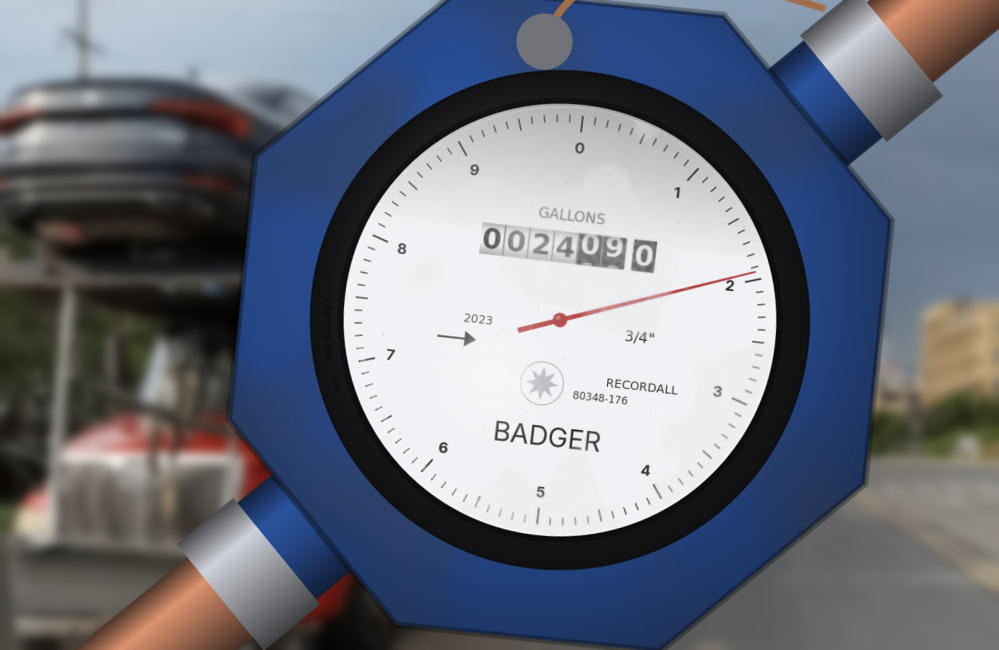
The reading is {"value": 24091.9, "unit": "gal"}
